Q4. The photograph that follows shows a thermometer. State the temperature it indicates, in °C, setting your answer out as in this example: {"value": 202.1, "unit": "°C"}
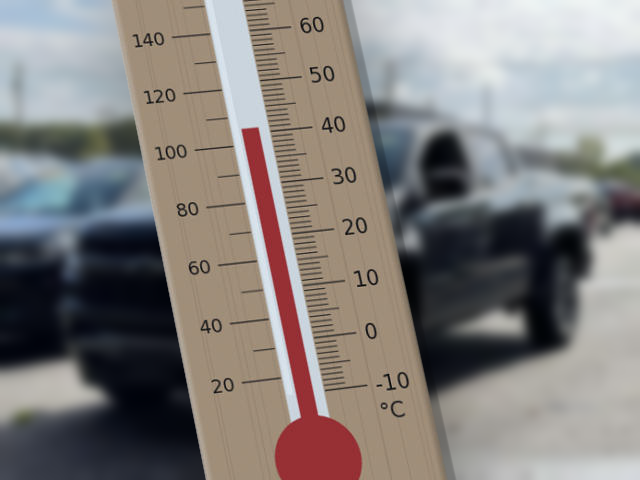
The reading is {"value": 41, "unit": "°C"}
